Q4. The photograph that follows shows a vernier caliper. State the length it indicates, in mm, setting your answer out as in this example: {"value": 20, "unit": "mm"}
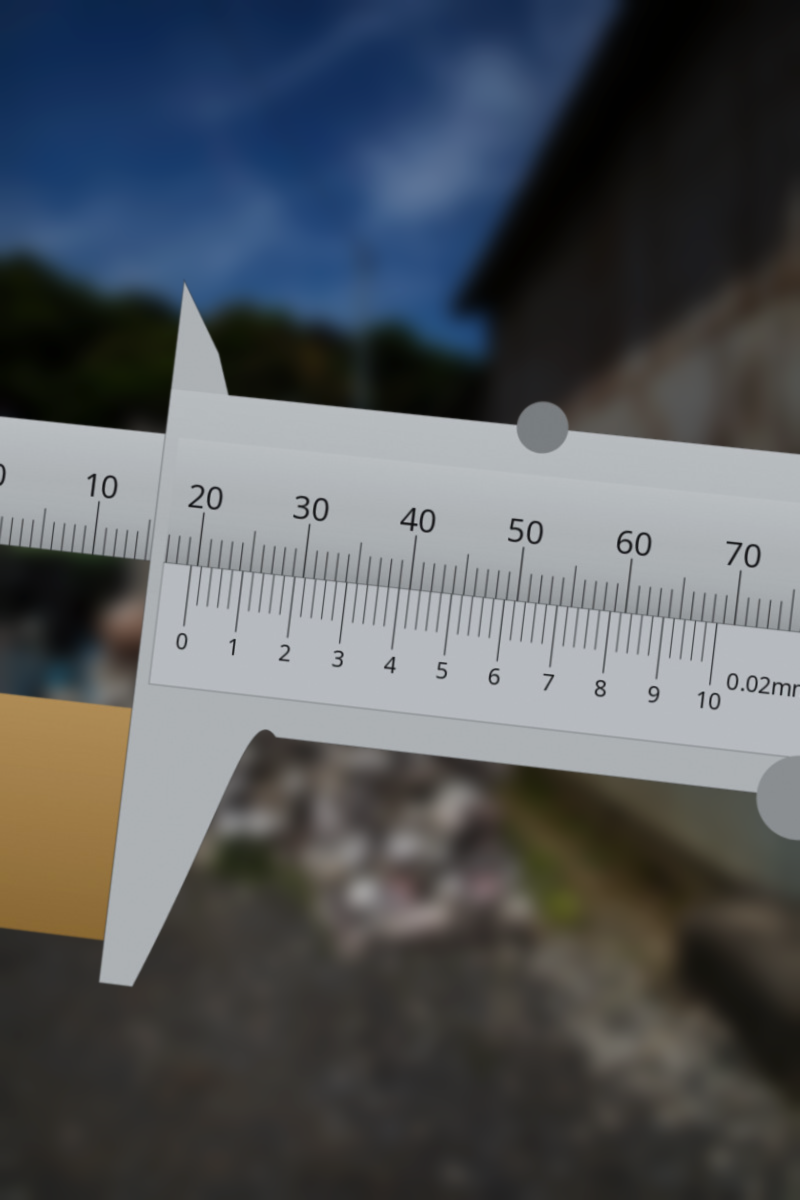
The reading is {"value": 19.4, "unit": "mm"}
